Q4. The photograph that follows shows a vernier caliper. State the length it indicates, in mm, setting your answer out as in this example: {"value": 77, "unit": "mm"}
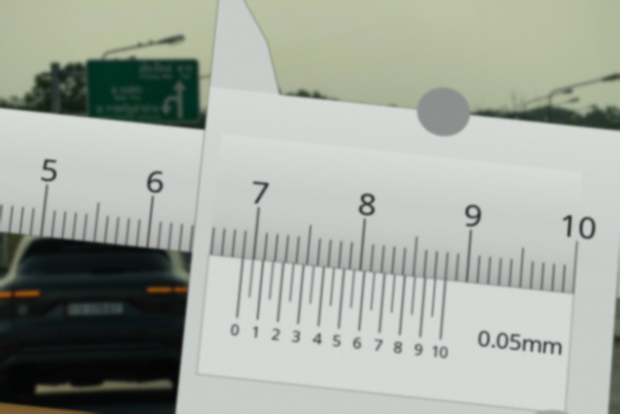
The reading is {"value": 69.0, "unit": "mm"}
